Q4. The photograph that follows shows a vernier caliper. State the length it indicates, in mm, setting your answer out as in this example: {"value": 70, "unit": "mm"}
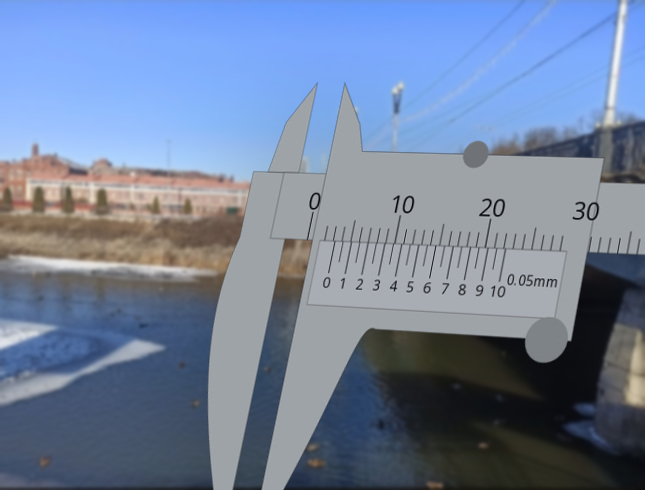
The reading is {"value": 3.2, "unit": "mm"}
